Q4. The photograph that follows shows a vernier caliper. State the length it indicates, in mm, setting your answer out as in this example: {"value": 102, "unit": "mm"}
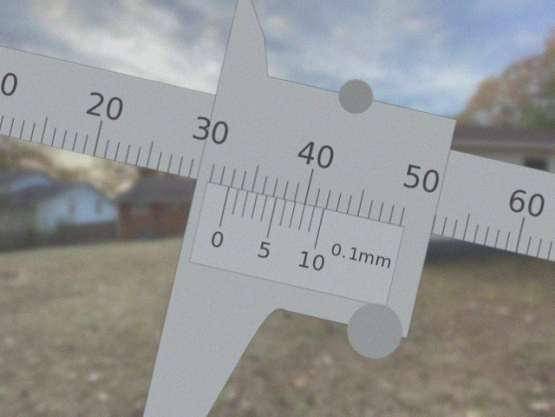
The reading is {"value": 32.8, "unit": "mm"}
